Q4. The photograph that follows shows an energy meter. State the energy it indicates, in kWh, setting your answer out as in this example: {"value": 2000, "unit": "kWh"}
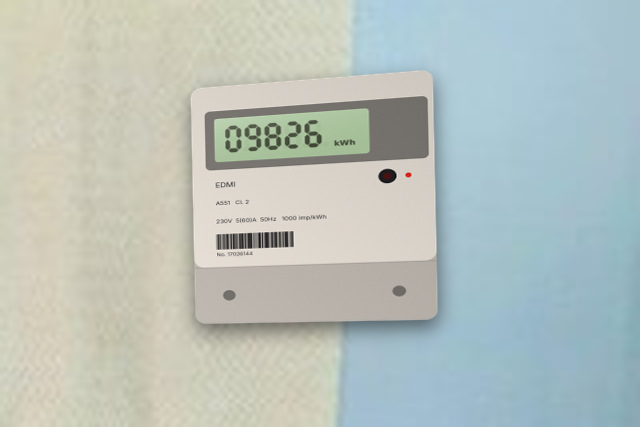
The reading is {"value": 9826, "unit": "kWh"}
